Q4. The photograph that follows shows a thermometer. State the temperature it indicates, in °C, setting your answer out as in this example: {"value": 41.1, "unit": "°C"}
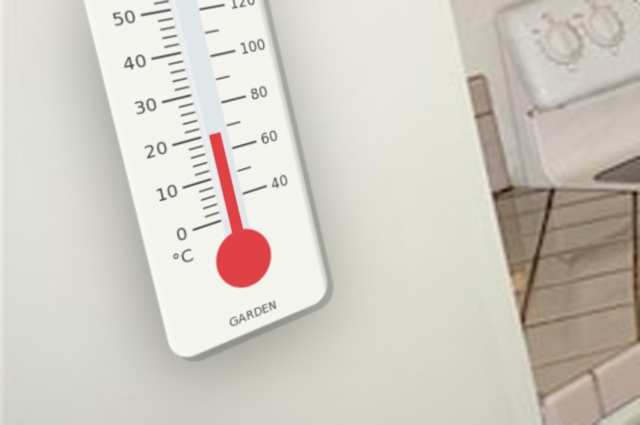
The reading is {"value": 20, "unit": "°C"}
